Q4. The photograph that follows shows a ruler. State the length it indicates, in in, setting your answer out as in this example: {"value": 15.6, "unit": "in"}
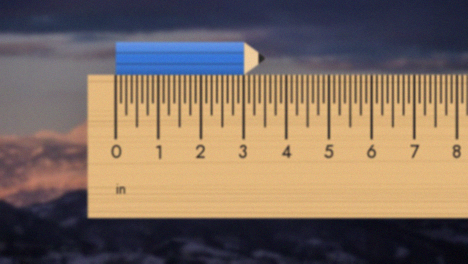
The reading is {"value": 3.5, "unit": "in"}
